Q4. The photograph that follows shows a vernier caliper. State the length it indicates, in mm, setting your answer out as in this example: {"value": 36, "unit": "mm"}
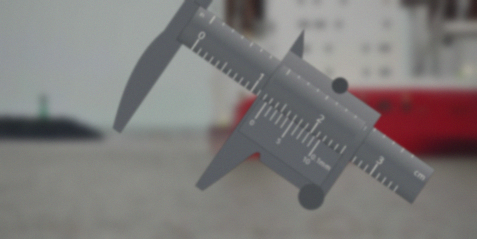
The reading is {"value": 12.6, "unit": "mm"}
